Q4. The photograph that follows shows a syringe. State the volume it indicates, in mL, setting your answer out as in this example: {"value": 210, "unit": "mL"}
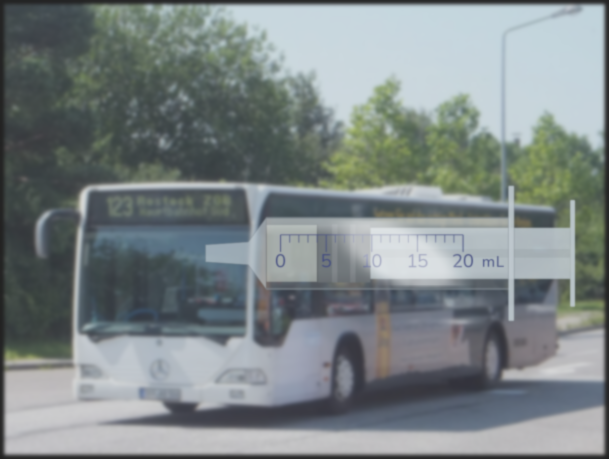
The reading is {"value": 4, "unit": "mL"}
